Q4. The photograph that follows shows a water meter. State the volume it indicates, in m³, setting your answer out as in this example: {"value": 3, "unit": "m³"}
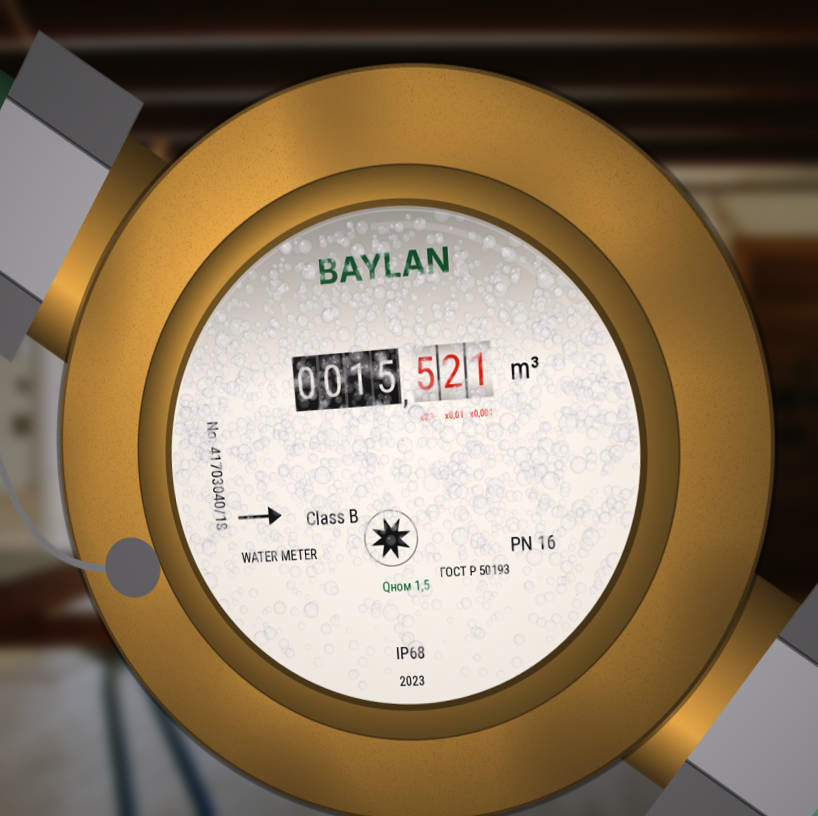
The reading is {"value": 15.521, "unit": "m³"}
